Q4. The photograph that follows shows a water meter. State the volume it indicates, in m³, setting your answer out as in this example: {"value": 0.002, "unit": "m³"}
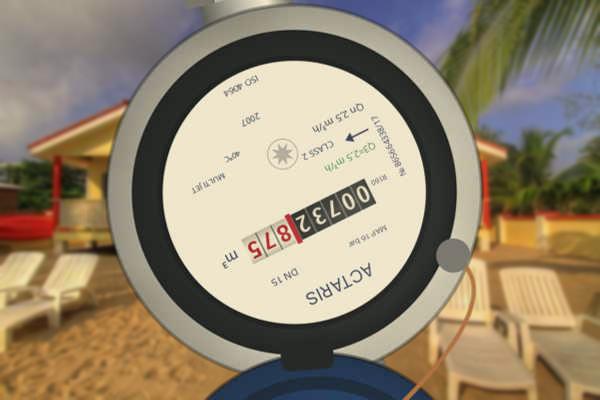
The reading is {"value": 732.875, "unit": "m³"}
